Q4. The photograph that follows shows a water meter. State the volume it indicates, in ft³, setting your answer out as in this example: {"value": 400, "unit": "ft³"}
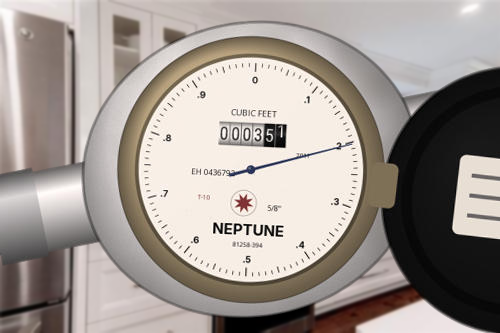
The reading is {"value": 351.20, "unit": "ft³"}
